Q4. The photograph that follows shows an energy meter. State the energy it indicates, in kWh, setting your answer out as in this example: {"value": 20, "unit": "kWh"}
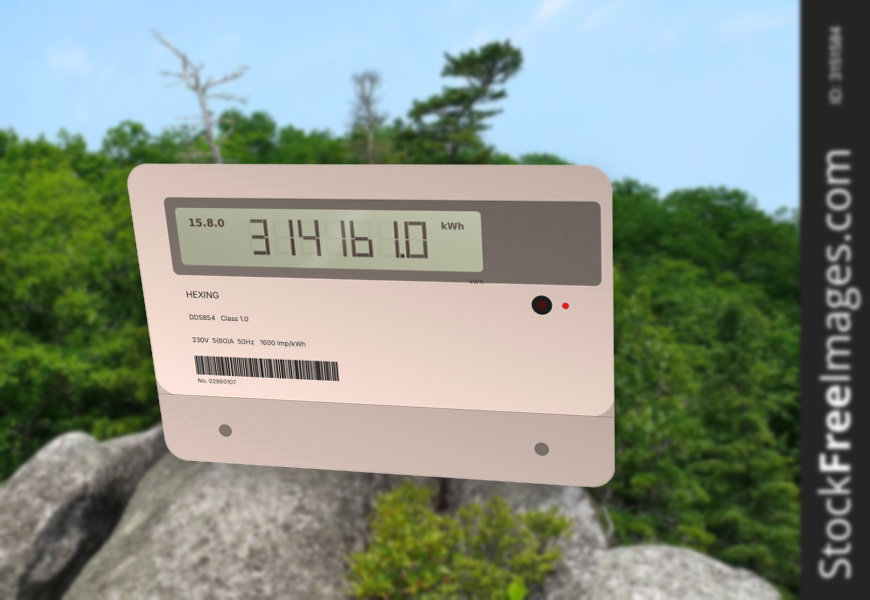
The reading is {"value": 314161.0, "unit": "kWh"}
